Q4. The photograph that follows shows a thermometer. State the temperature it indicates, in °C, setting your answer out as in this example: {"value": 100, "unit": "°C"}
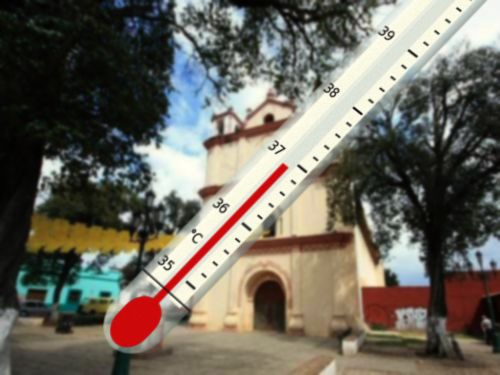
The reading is {"value": 36.9, "unit": "°C"}
